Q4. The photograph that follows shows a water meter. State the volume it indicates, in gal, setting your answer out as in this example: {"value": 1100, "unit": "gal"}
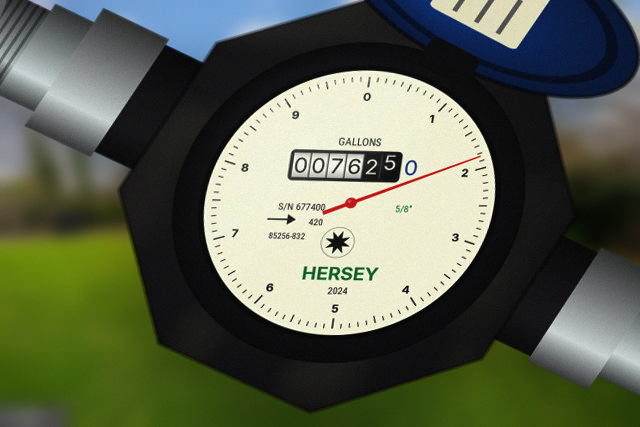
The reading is {"value": 76251.8, "unit": "gal"}
